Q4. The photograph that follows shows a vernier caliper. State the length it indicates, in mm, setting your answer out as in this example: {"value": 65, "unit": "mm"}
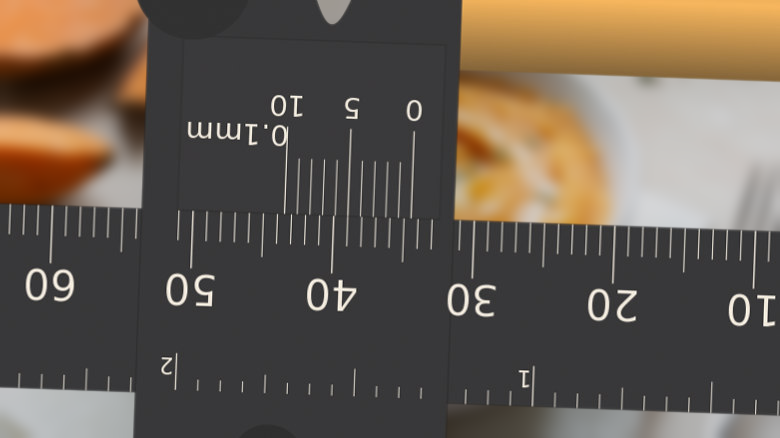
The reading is {"value": 34.5, "unit": "mm"}
